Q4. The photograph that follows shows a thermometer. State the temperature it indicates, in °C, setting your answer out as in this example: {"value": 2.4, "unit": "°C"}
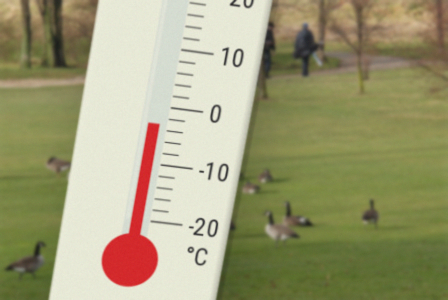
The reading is {"value": -3, "unit": "°C"}
